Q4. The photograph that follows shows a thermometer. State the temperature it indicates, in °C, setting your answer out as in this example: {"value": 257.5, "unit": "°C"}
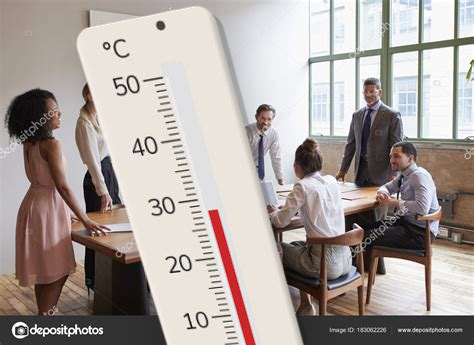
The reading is {"value": 28, "unit": "°C"}
